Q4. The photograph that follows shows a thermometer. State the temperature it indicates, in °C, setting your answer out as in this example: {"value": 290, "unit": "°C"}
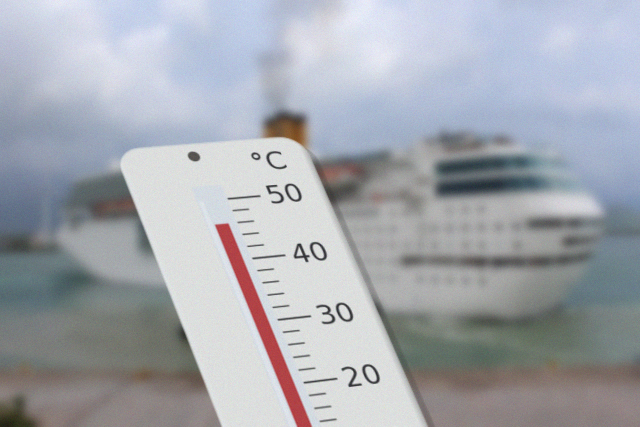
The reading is {"value": 46, "unit": "°C"}
